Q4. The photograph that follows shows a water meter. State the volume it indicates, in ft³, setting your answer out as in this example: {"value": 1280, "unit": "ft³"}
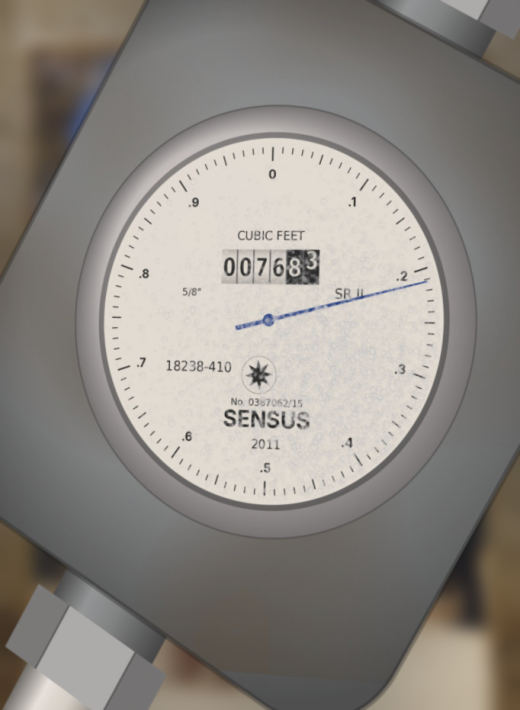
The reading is {"value": 7683.21, "unit": "ft³"}
